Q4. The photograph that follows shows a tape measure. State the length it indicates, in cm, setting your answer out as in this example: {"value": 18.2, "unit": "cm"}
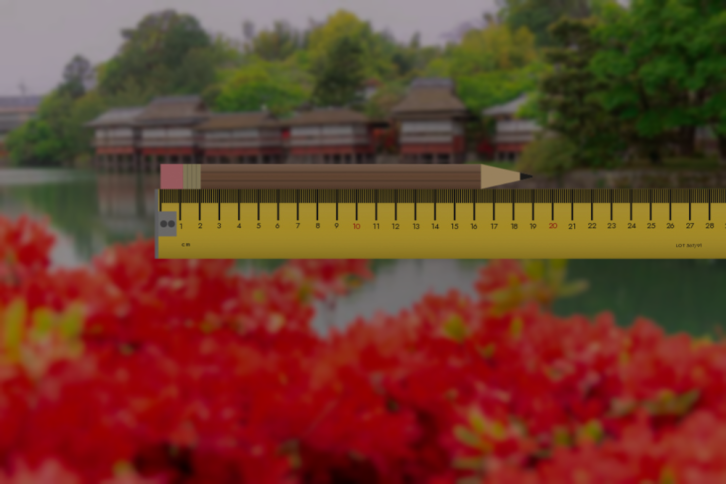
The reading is {"value": 19, "unit": "cm"}
